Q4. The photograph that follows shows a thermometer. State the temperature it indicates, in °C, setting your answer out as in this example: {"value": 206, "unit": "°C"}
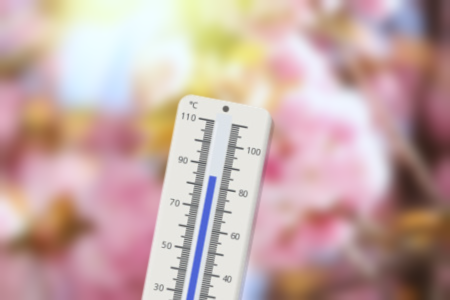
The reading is {"value": 85, "unit": "°C"}
